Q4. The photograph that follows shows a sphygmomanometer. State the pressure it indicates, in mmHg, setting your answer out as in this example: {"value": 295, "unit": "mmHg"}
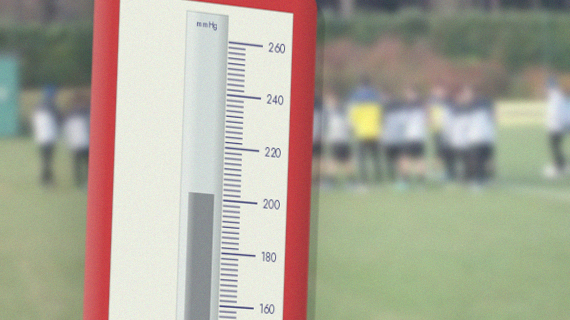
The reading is {"value": 202, "unit": "mmHg"}
